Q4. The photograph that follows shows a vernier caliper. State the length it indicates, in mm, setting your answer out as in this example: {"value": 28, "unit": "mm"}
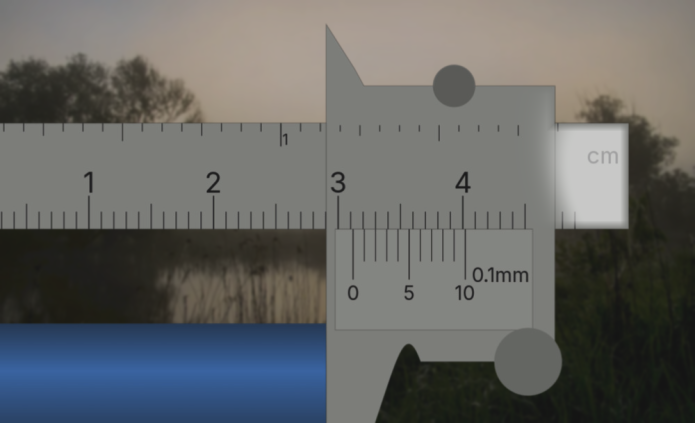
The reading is {"value": 31.2, "unit": "mm"}
